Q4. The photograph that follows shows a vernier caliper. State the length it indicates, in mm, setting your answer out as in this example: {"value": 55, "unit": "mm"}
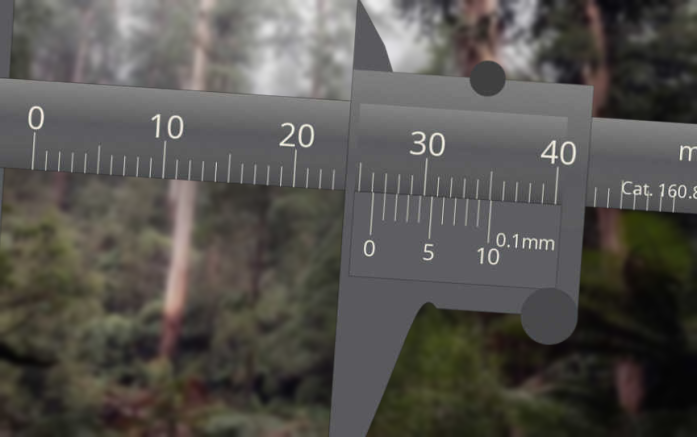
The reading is {"value": 26.1, "unit": "mm"}
